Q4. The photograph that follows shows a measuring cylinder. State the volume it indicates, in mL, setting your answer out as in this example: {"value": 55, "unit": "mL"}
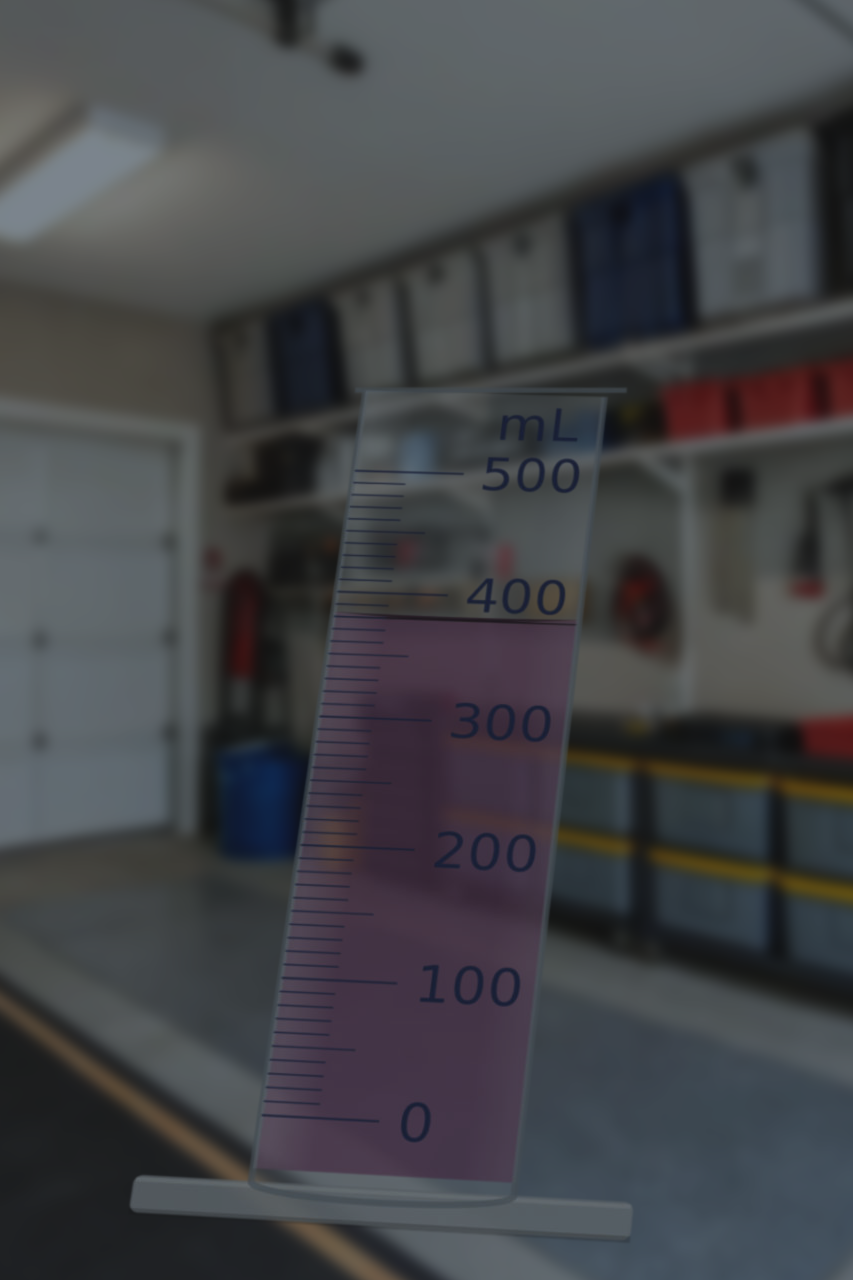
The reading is {"value": 380, "unit": "mL"}
